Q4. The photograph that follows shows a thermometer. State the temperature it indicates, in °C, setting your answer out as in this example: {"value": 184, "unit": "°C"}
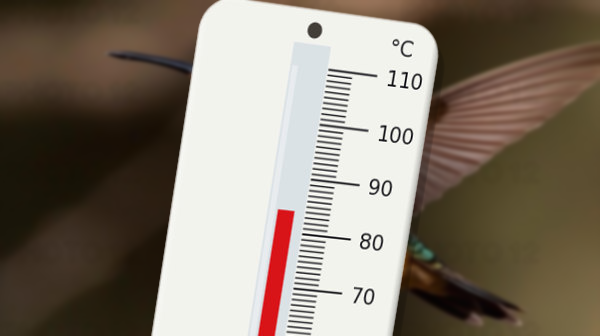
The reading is {"value": 84, "unit": "°C"}
